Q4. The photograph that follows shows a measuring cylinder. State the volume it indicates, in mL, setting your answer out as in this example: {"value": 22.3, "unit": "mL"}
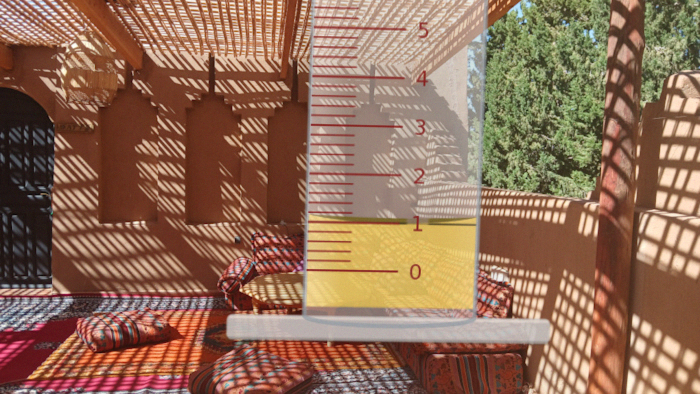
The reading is {"value": 1, "unit": "mL"}
